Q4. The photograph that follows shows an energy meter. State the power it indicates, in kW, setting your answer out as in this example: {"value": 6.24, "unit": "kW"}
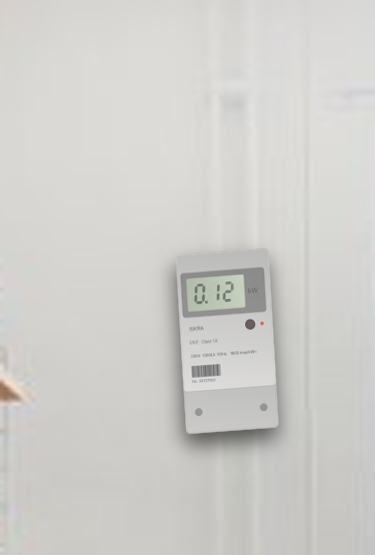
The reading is {"value": 0.12, "unit": "kW"}
